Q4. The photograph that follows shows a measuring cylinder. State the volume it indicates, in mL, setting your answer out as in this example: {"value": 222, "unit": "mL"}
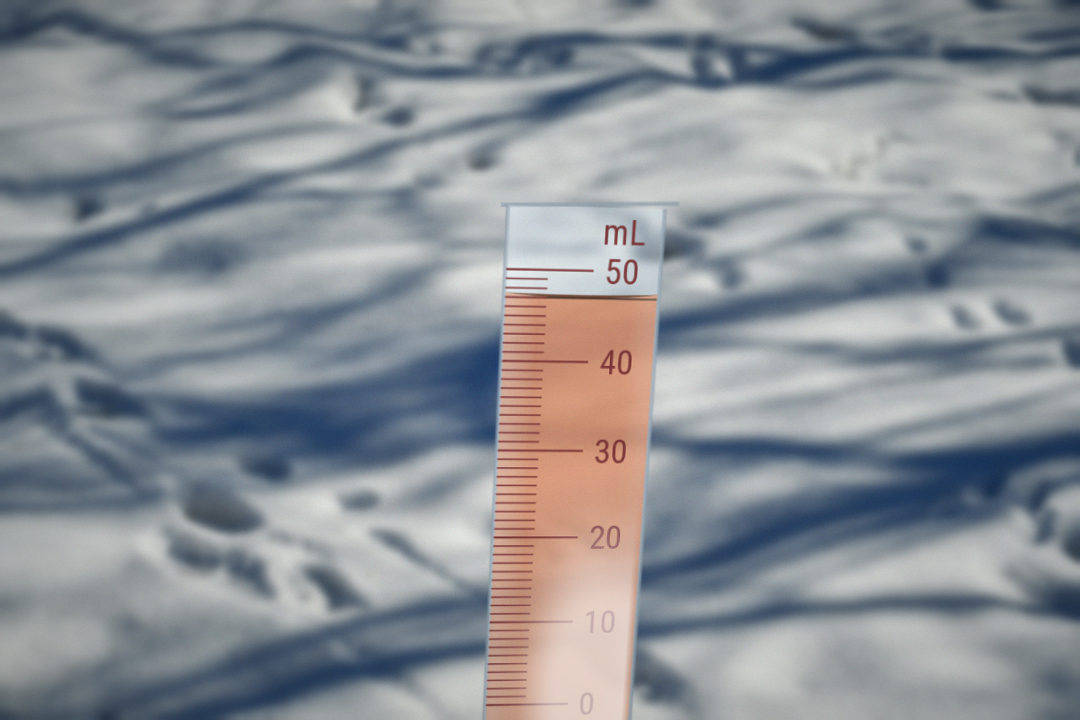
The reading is {"value": 47, "unit": "mL"}
